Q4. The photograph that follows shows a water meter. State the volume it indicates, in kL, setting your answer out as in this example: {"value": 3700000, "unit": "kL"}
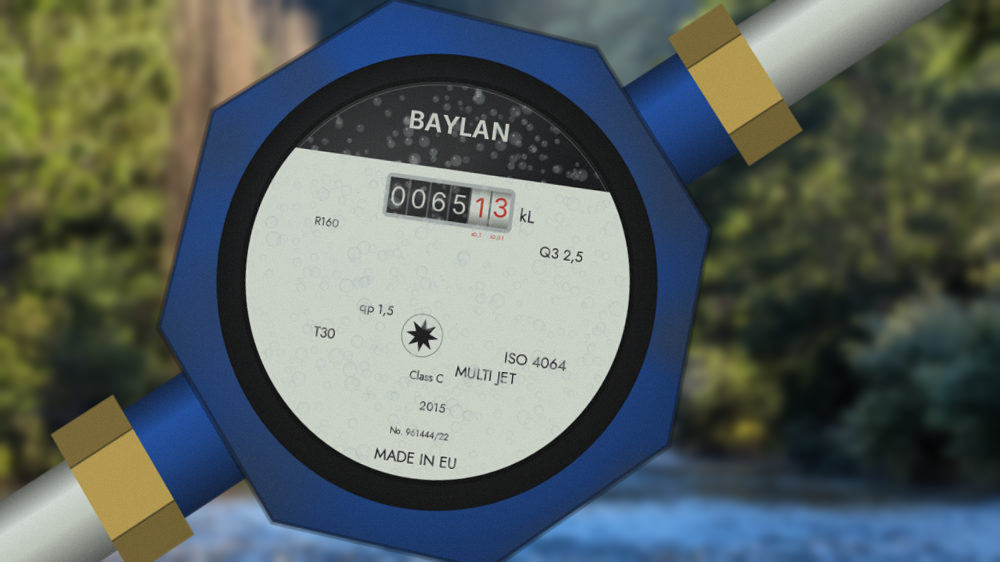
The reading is {"value": 65.13, "unit": "kL"}
